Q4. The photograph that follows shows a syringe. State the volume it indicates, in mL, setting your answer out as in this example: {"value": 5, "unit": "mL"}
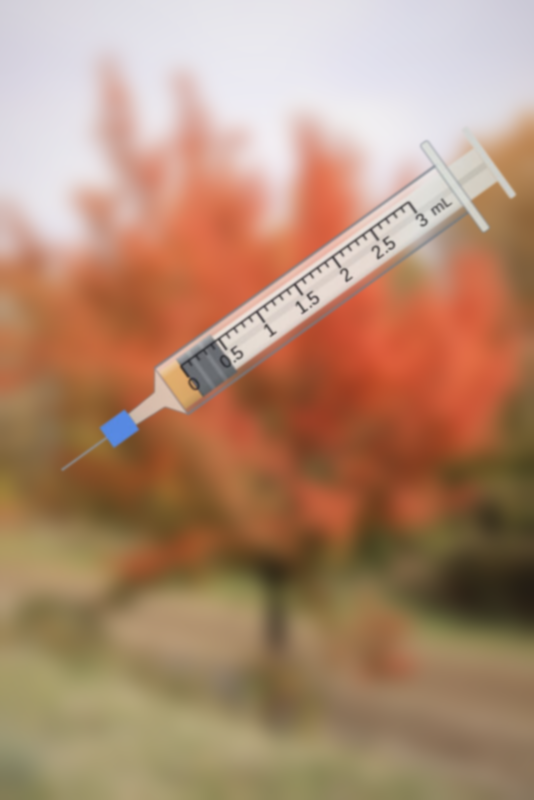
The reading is {"value": 0, "unit": "mL"}
